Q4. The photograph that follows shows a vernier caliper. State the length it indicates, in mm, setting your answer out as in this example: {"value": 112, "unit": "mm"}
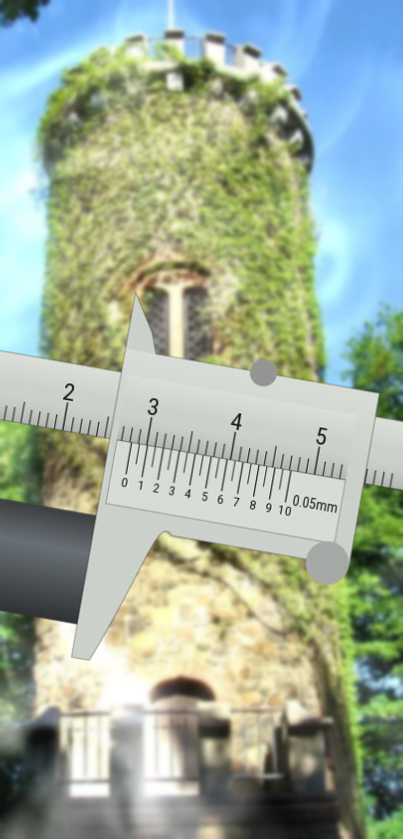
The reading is {"value": 28.2, "unit": "mm"}
